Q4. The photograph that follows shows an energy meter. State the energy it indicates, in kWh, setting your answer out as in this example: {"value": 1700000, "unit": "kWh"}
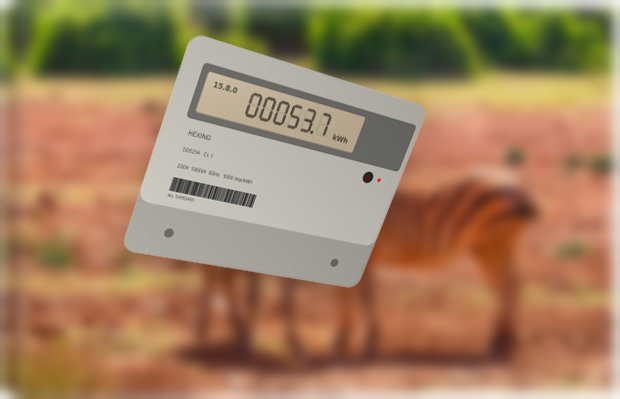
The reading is {"value": 53.7, "unit": "kWh"}
